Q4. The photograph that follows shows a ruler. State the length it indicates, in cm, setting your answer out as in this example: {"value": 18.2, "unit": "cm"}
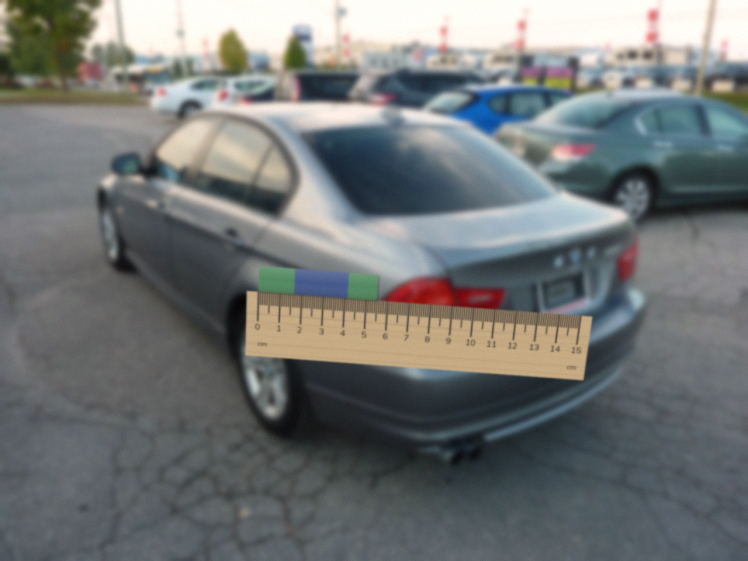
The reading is {"value": 5.5, "unit": "cm"}
